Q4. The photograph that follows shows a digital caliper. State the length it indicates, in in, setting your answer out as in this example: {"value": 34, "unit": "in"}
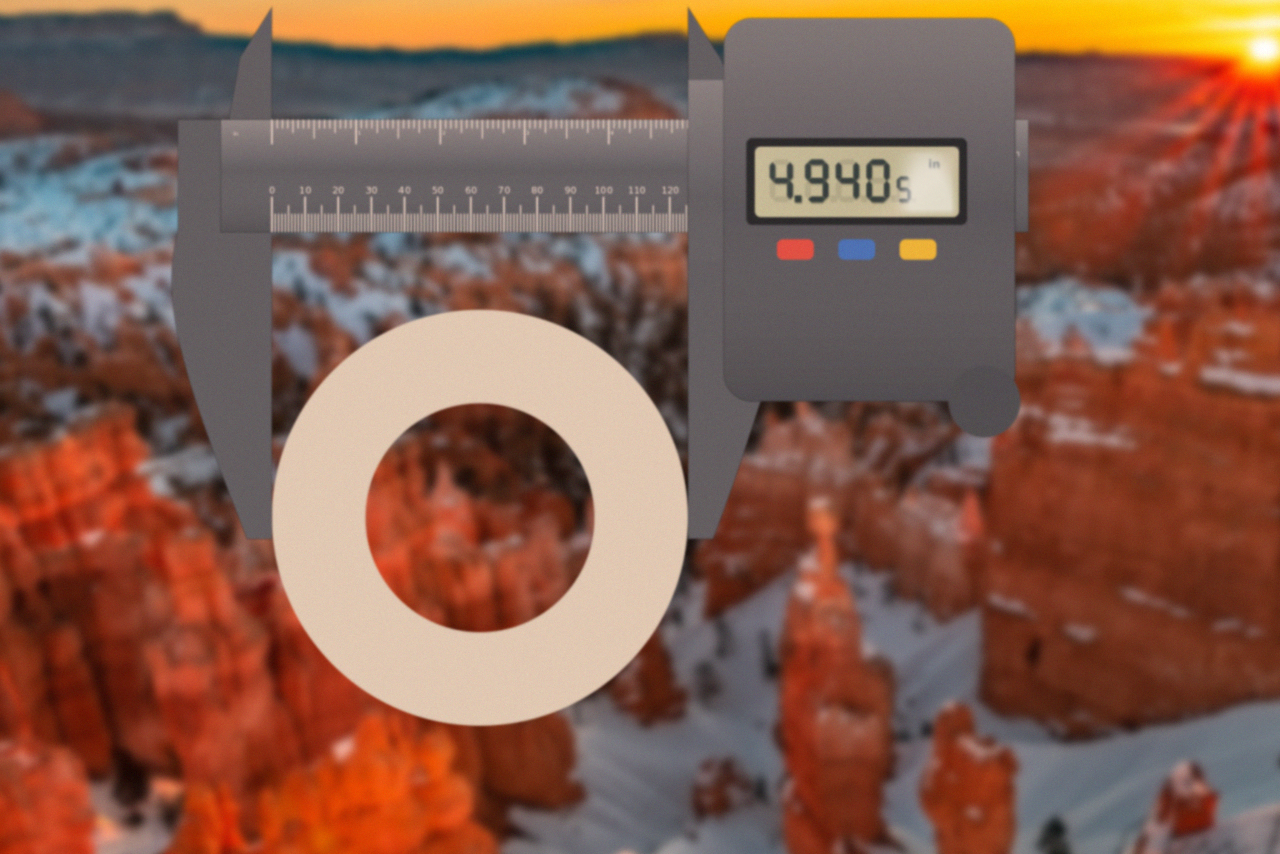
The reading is {"value": 4.9405, "unit": "in"}
